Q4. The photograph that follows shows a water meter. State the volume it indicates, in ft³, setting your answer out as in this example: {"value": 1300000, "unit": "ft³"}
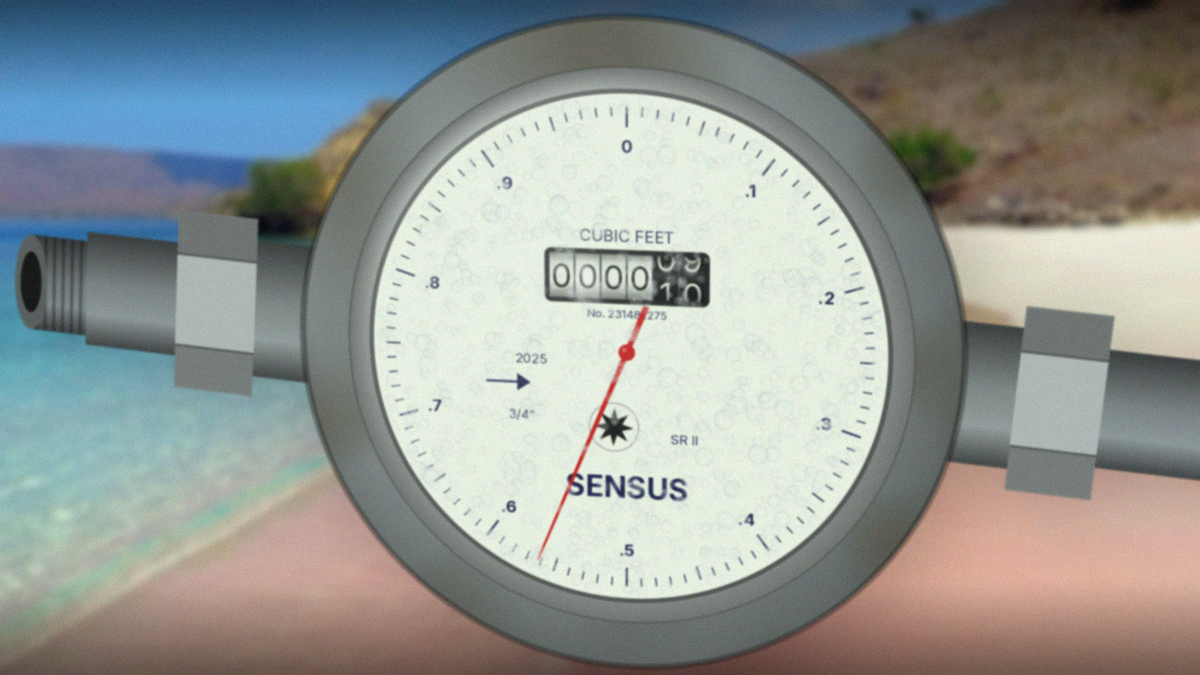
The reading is {"value": 9.56, "unit": "ft³"}
